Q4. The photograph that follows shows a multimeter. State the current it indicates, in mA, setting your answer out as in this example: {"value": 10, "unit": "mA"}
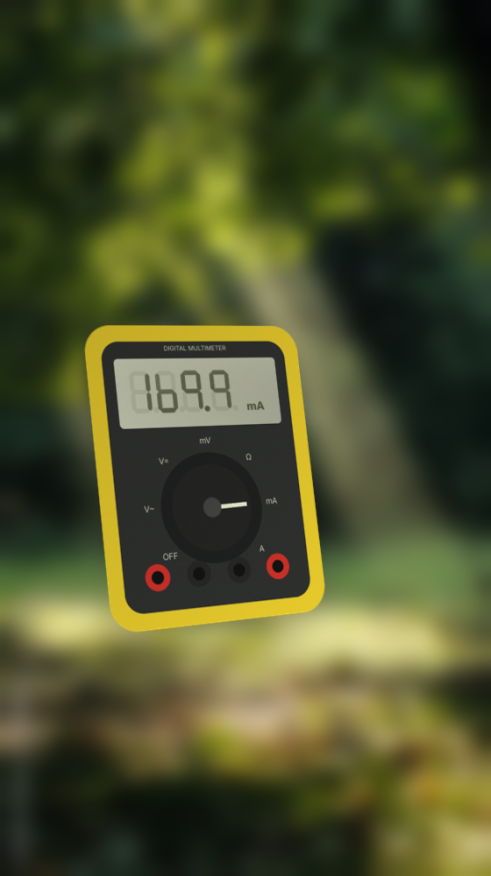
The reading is {"value": 169.9, "unit": "mA"}
